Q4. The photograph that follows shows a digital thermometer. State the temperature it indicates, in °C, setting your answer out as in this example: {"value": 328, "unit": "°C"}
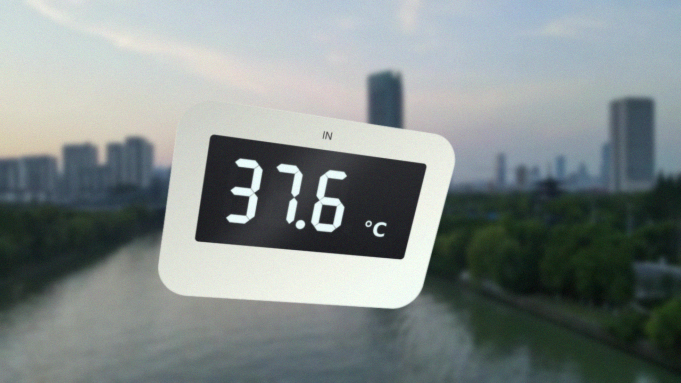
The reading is {"value": 37.6, "unit": "°C"}
